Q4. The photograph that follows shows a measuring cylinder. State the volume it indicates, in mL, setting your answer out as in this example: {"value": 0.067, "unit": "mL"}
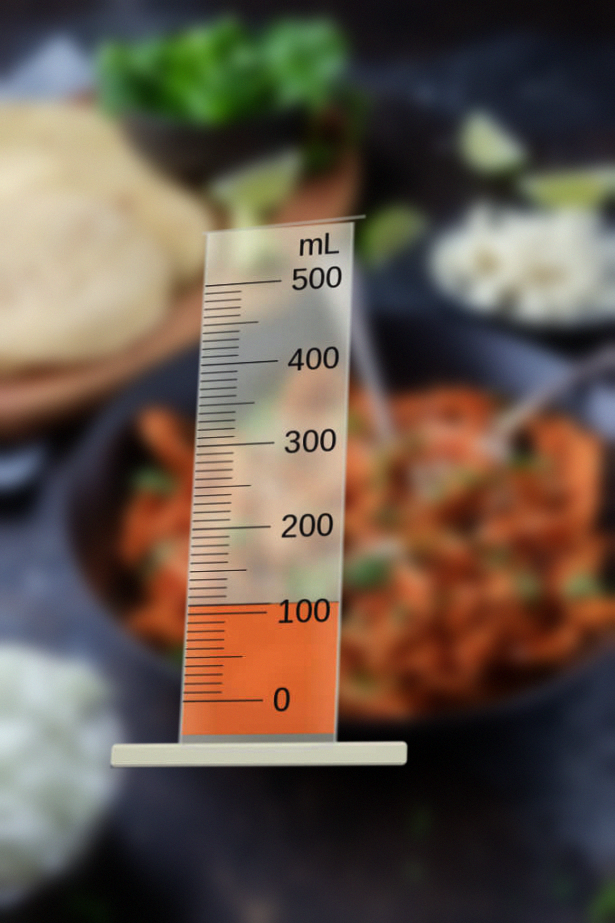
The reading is {"value": 110, "unit": "mL"}
